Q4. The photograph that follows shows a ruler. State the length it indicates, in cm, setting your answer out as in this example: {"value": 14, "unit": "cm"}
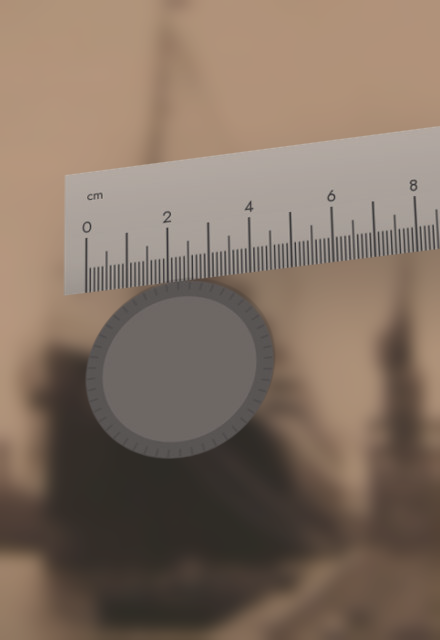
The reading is {"value": 4.5, "unit": "cm"}
